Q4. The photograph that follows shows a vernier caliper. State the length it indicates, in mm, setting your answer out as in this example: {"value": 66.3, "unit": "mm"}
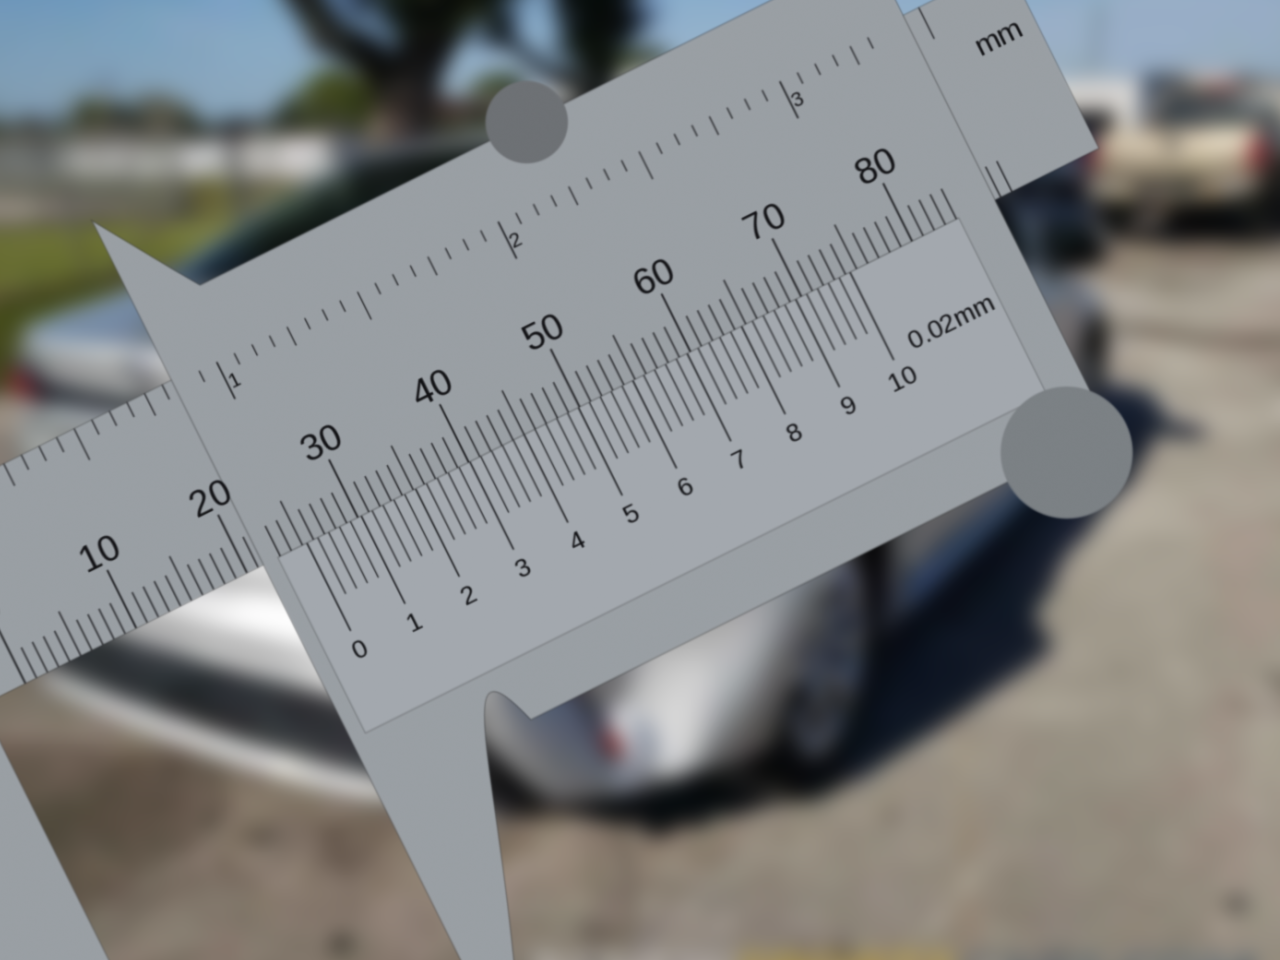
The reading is {"value": 25.4, "unit": "mm"}
